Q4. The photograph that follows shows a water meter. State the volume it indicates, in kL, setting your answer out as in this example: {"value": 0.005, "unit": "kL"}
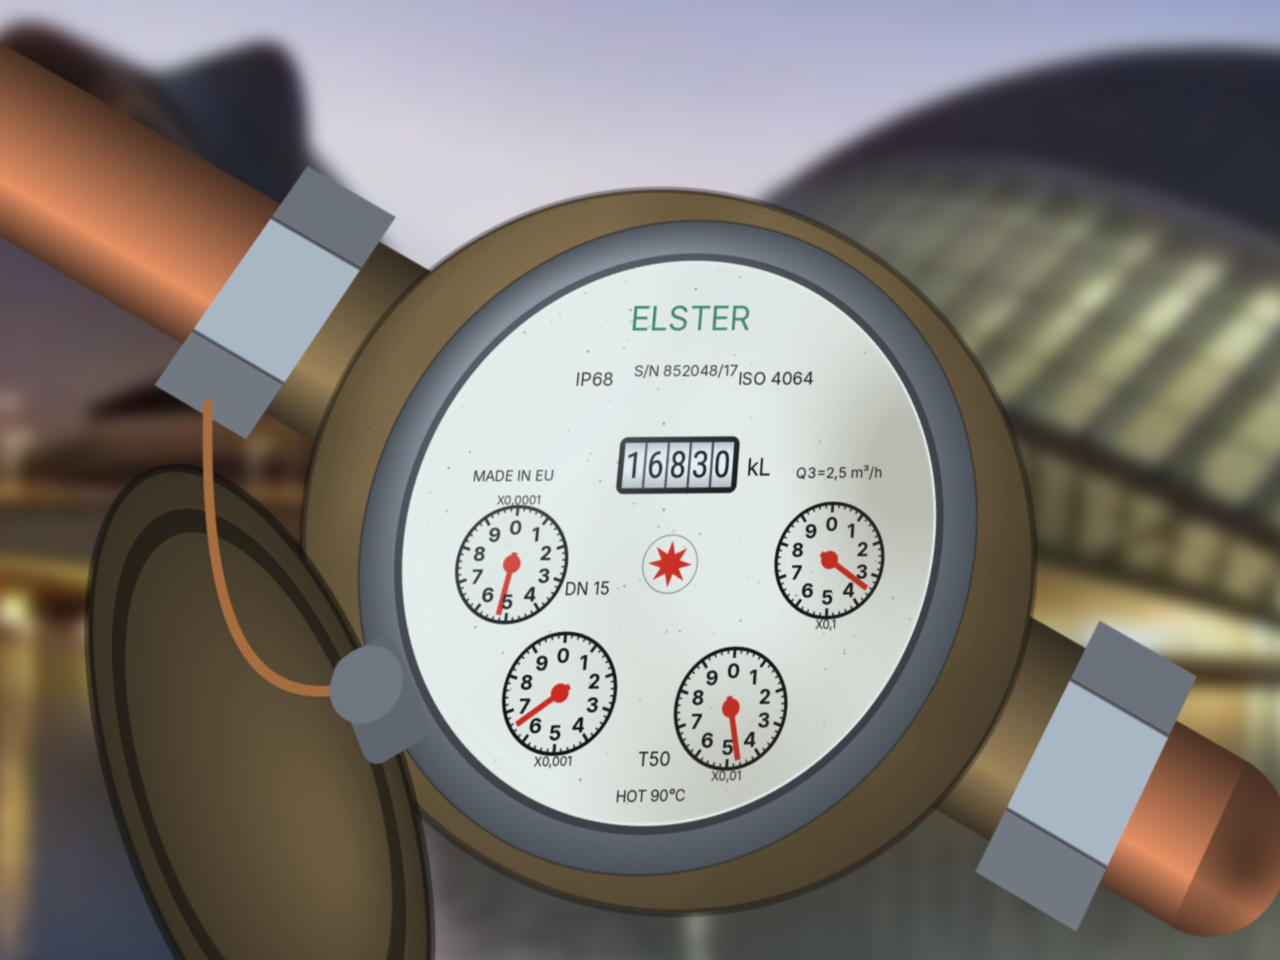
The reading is {"value": 16830.3465, "unit": "kL"}
